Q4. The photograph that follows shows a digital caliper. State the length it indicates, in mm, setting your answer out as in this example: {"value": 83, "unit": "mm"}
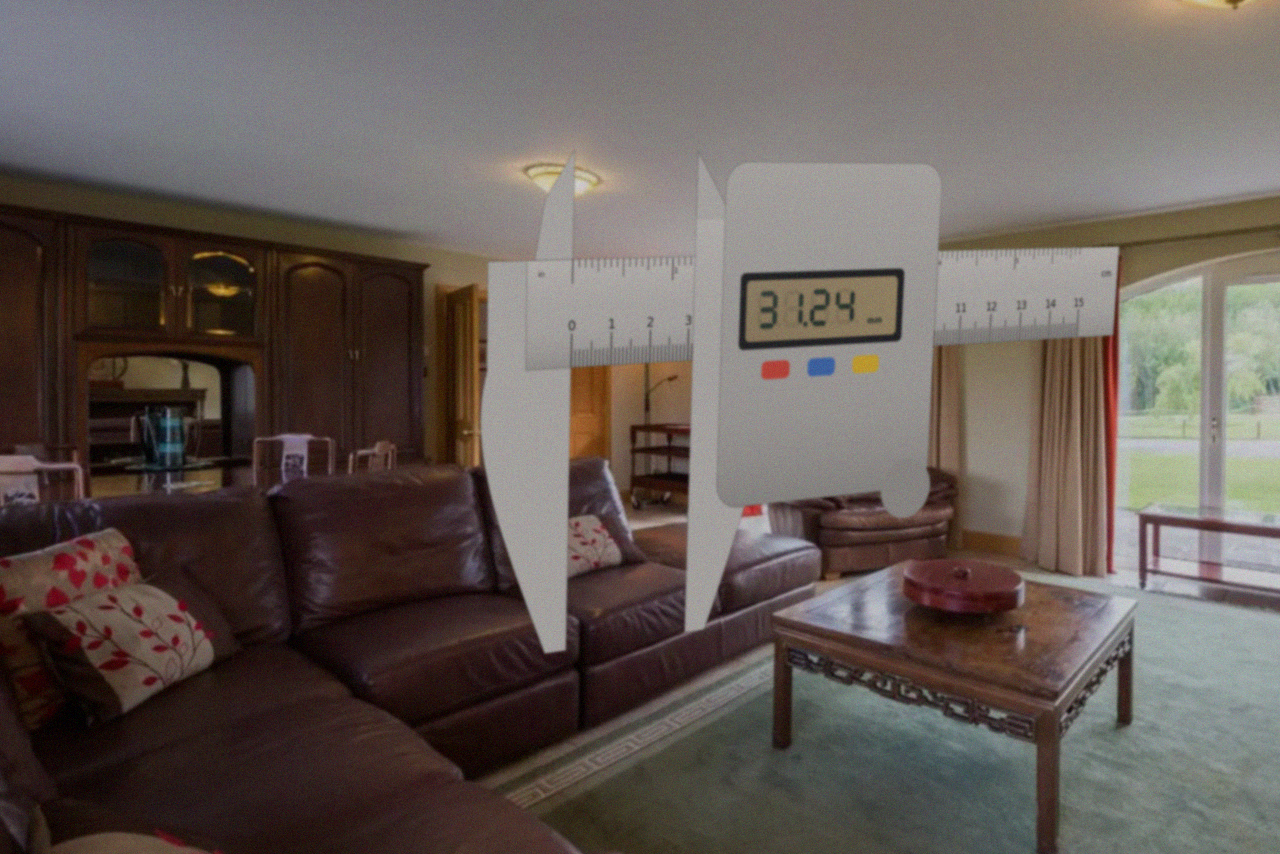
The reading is {"value": 31.24, "unit": "mm"}
